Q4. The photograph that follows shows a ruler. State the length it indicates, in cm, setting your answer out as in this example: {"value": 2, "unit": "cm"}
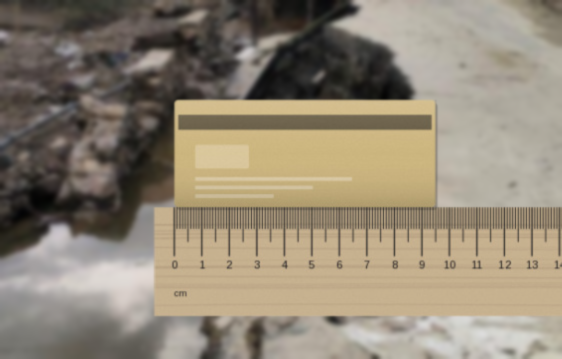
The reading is {"value": 9.5, "unit": "cm"}
